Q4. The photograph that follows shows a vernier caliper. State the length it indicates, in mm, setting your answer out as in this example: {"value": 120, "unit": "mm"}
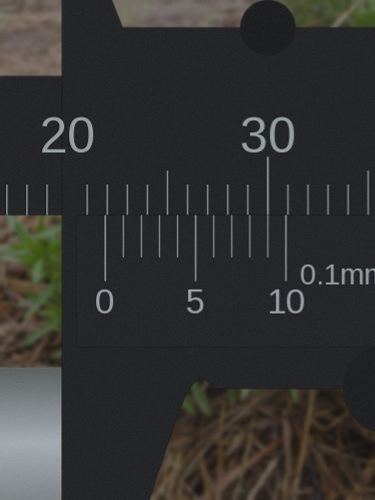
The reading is {"value": 21.9, "unit": "mm"}
